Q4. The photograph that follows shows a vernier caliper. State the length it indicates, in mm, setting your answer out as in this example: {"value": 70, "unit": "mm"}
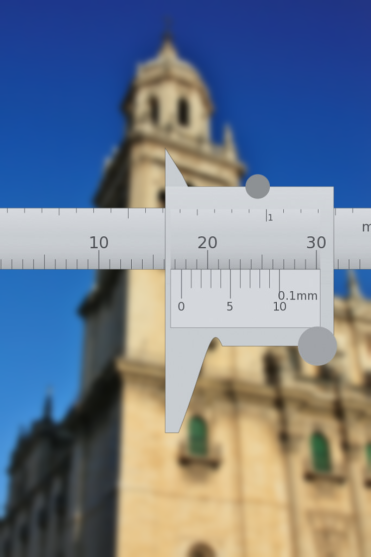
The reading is {"value": 17.6, "unit": "mm"}
